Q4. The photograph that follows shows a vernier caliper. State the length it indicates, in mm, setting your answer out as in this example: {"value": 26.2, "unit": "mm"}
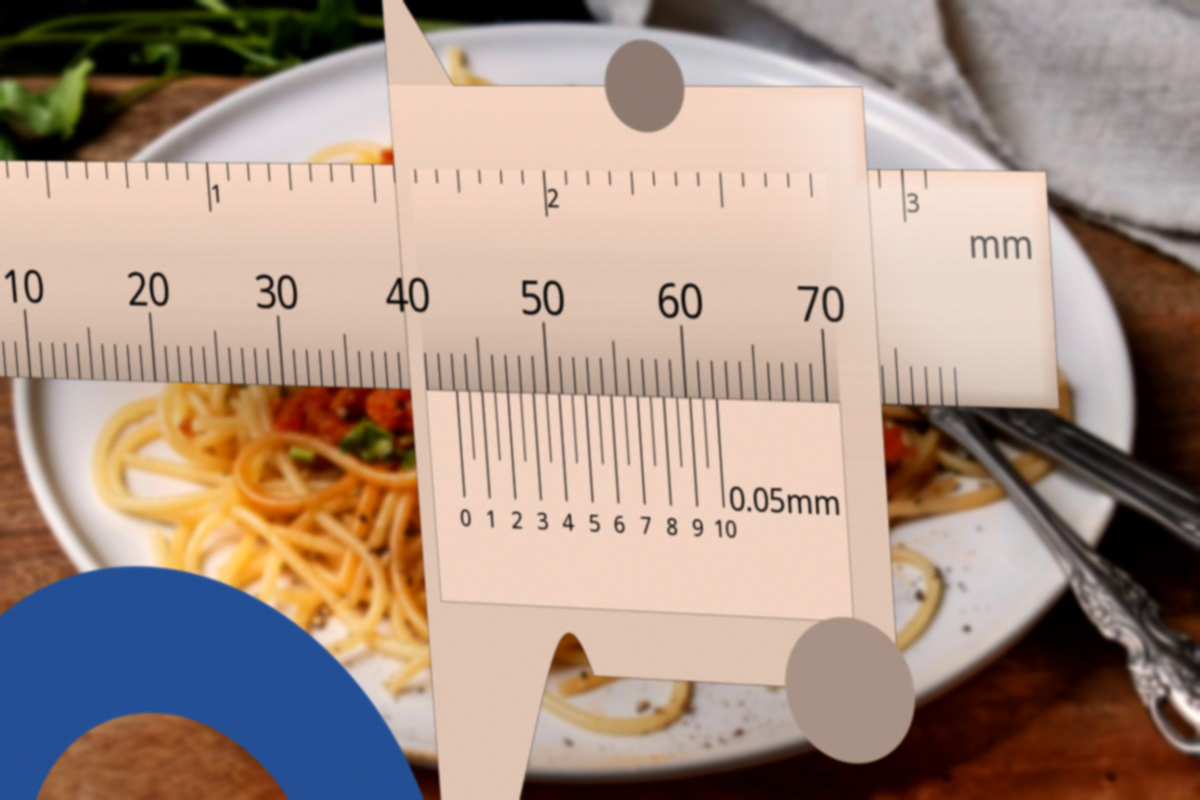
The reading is {"value": 43.2, "unit": "mm"}
